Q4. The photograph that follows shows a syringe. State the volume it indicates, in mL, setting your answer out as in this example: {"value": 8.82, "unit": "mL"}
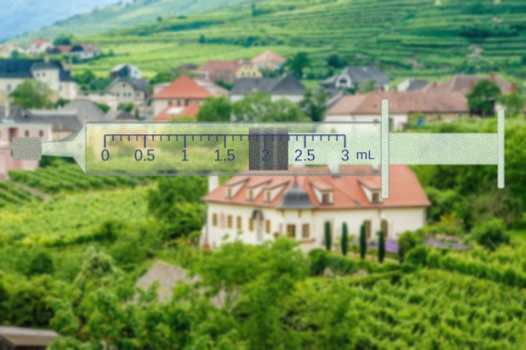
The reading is {"value": 1.8, "unit": "mL"}
